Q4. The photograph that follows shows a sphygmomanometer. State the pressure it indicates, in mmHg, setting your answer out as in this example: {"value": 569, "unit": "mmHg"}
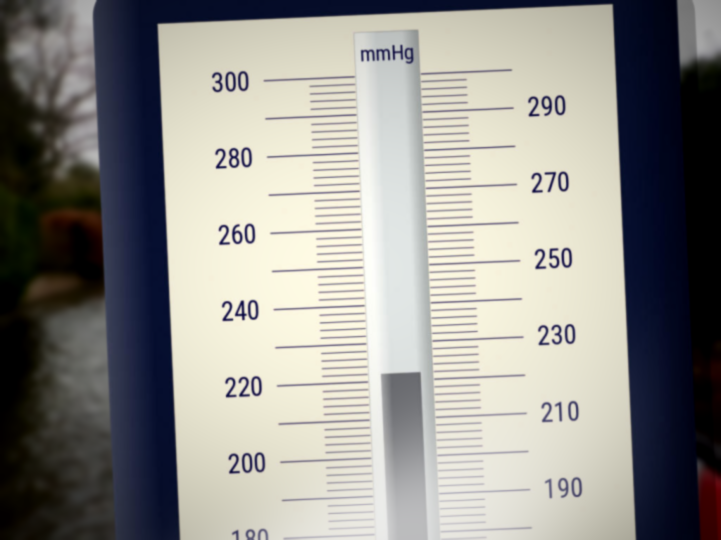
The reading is {"value": 222, "unit": "mmHg"}
